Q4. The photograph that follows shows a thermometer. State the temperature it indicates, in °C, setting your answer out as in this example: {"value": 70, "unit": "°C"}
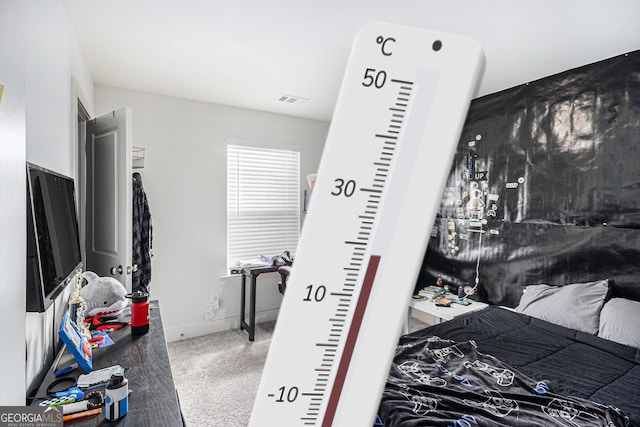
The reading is {"value": 18, "unit": "°C"}
